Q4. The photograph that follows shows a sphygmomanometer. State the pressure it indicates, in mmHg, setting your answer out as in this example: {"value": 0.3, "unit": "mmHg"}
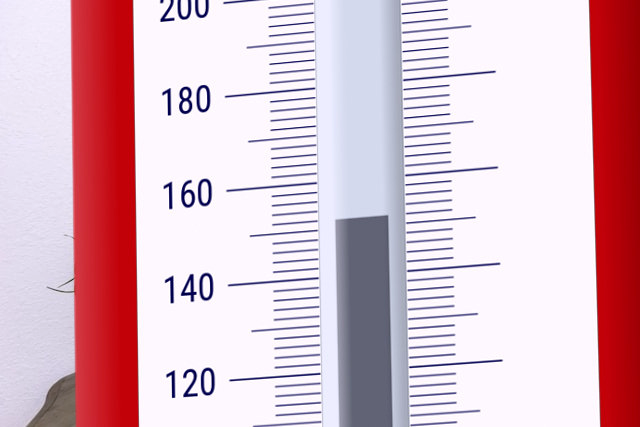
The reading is {"value": 152, "unit": "mmHg"}
